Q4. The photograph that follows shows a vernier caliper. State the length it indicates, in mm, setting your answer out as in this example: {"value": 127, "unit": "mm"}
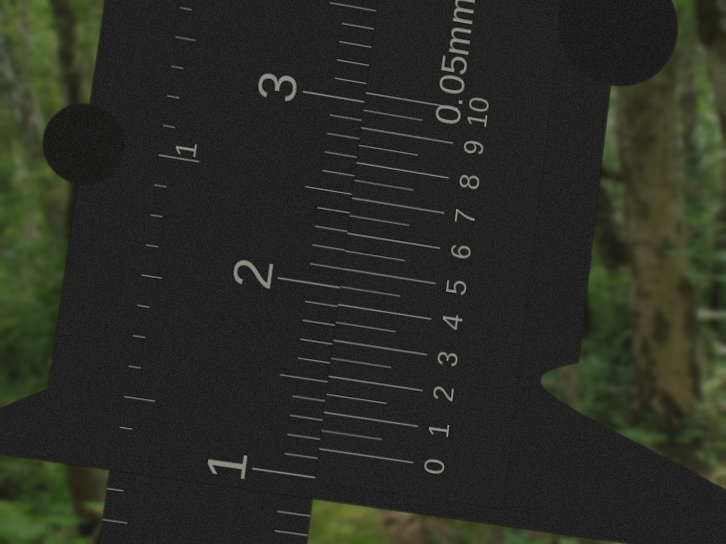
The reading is {"value": 11.5, "unit": "mm"}
